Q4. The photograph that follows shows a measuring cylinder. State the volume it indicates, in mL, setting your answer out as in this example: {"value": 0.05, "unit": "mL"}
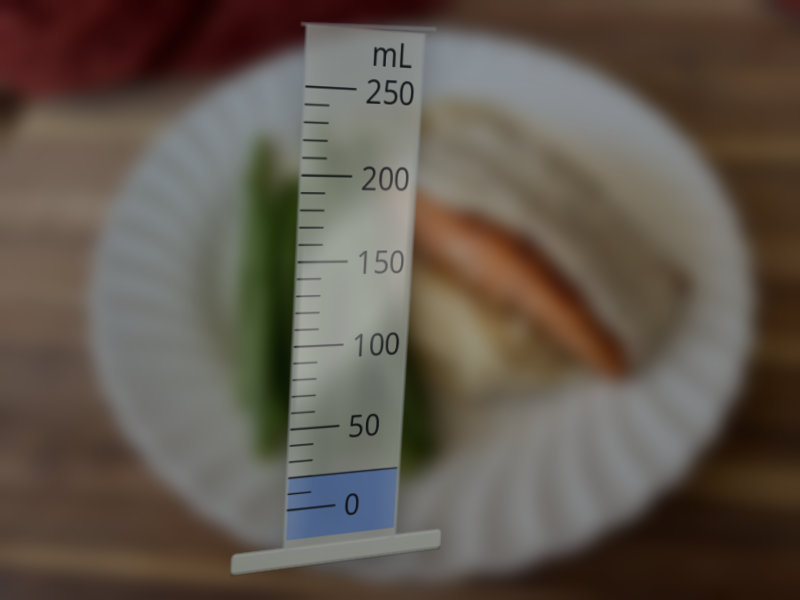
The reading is {"value": 20, "unit": "mL"}
